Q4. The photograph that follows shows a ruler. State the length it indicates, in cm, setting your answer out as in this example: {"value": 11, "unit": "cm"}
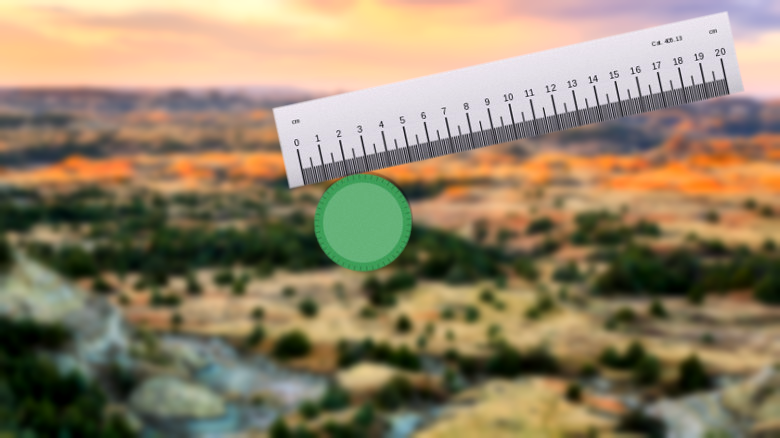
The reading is {"value": 4.5, "unit": "cm"}
